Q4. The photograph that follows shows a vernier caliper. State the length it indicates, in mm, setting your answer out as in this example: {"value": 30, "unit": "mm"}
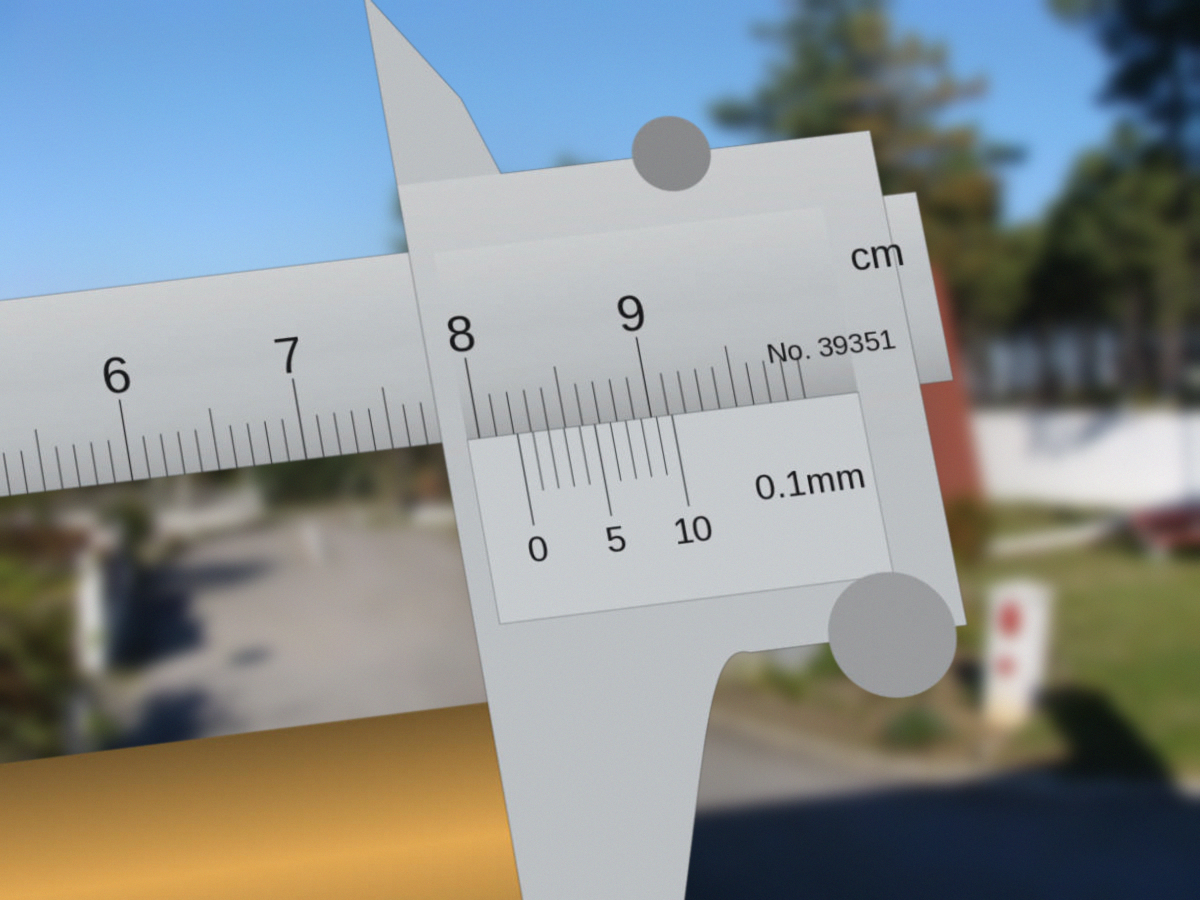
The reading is {"value": 82.2, "unit": "mm"}
